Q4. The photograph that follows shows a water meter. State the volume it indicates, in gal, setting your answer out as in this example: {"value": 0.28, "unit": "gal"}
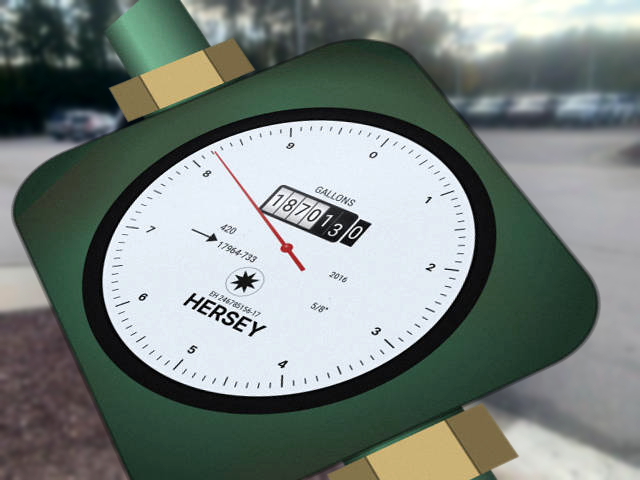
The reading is {"value": 1870128.2, "unit": "gal"}
